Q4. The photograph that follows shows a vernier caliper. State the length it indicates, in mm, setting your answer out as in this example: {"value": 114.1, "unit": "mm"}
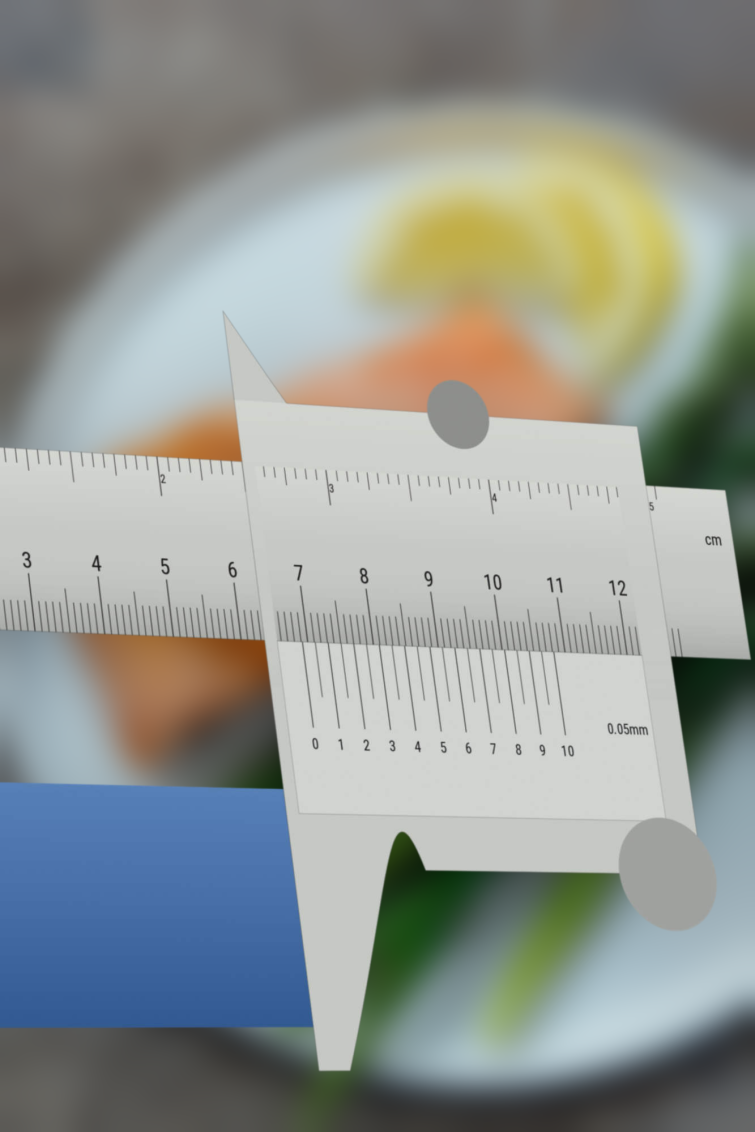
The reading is {"value": 69.2, "unit": "mm"}
